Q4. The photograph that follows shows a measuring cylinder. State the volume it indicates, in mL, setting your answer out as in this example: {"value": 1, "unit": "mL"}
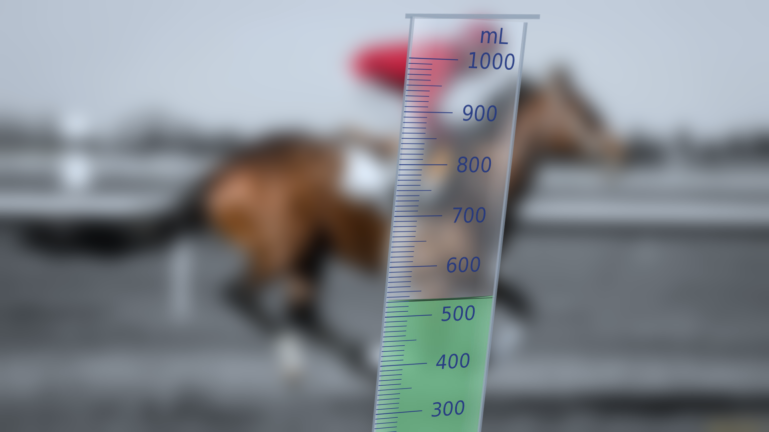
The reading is {"value": 530, "unit": "mL"}
